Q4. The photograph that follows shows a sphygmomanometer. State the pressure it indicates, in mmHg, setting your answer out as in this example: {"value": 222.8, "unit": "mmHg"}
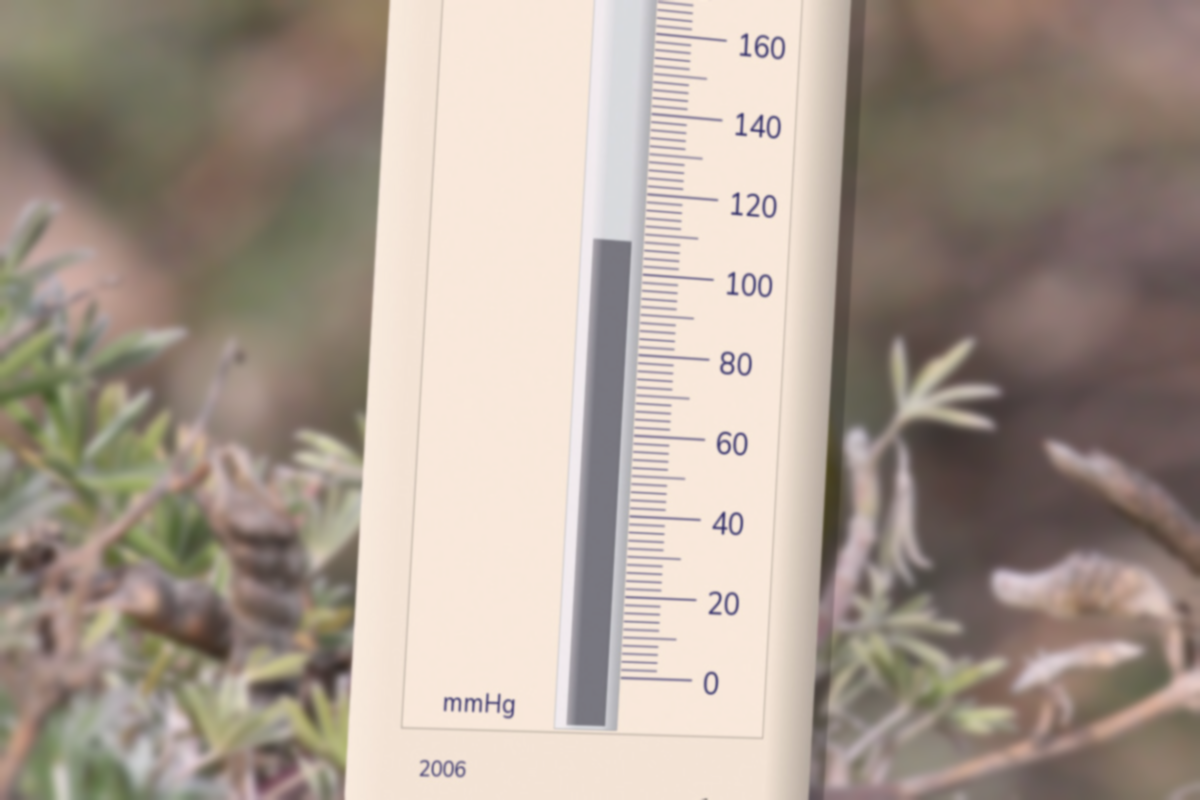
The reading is {"value": 108, "unit": "mmHg"}
